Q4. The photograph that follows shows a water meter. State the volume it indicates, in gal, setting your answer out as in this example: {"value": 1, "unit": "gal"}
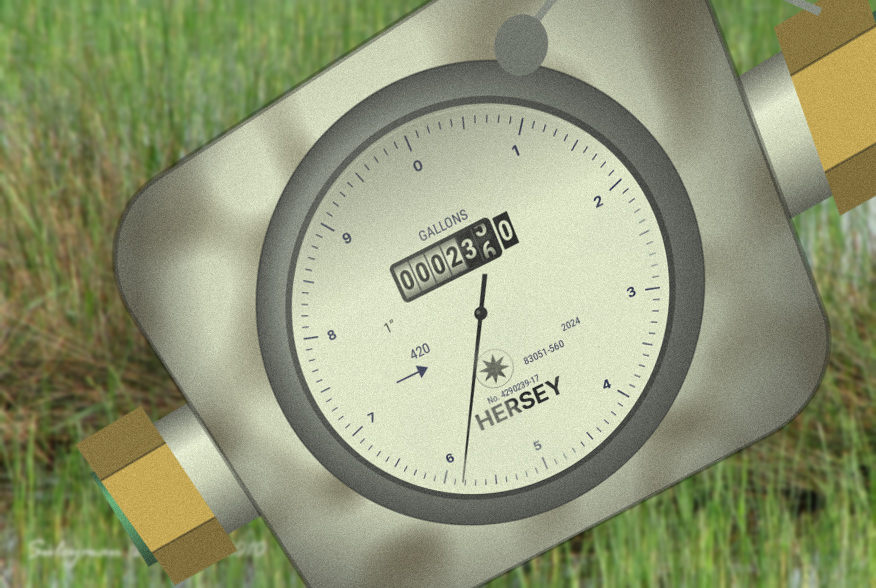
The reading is {"value": 2355.8, "unit": "gal"}
